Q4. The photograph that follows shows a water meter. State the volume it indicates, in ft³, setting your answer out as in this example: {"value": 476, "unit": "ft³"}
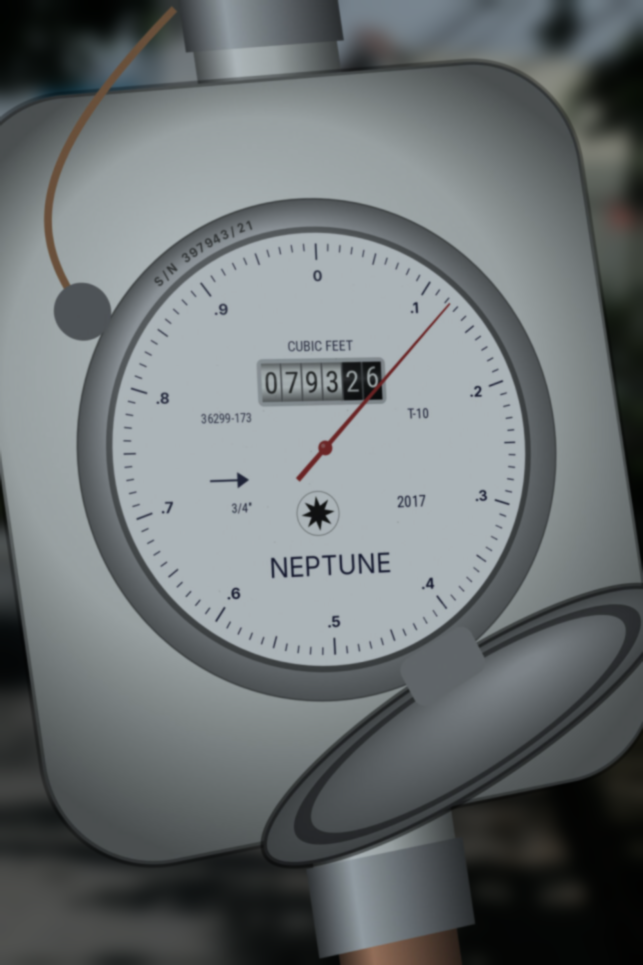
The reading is {"value": 79326.12, "unit": "ft³"}
